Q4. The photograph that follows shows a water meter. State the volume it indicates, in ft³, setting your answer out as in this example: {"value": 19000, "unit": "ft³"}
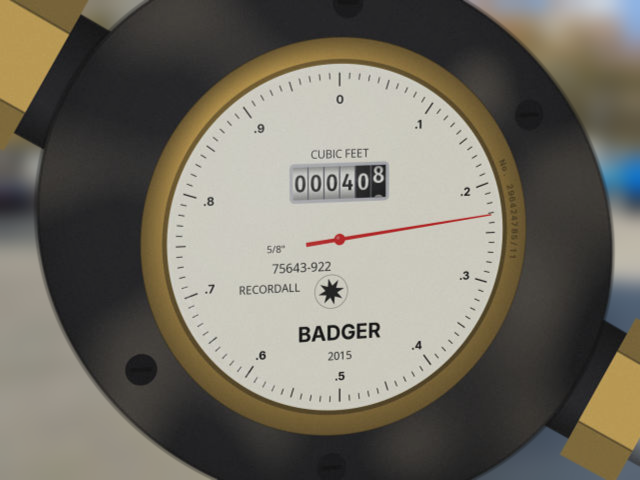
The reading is {"value": 408.23, "unit": "ft³"}
